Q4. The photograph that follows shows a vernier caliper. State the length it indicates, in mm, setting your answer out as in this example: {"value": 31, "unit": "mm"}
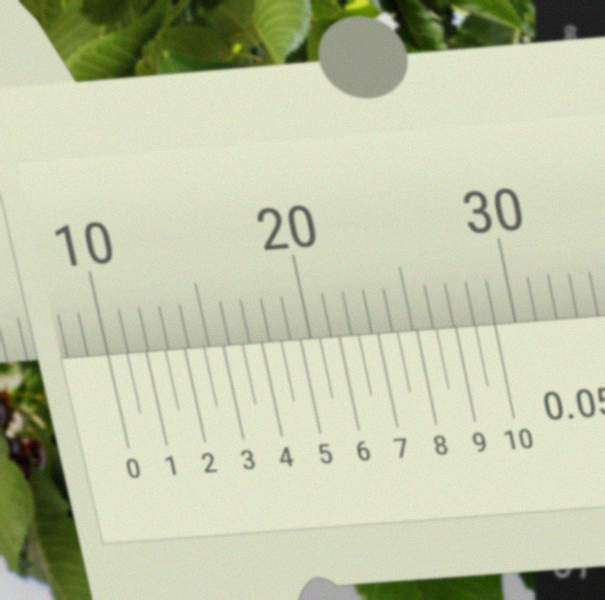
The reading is {"value": 10.0, "unit": "mm"}
